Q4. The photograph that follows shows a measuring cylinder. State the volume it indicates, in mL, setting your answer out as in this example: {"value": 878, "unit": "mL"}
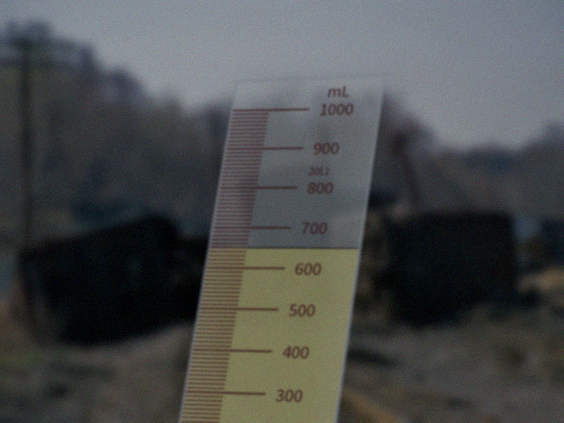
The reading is {"value": 650, "unit": "mL"}
